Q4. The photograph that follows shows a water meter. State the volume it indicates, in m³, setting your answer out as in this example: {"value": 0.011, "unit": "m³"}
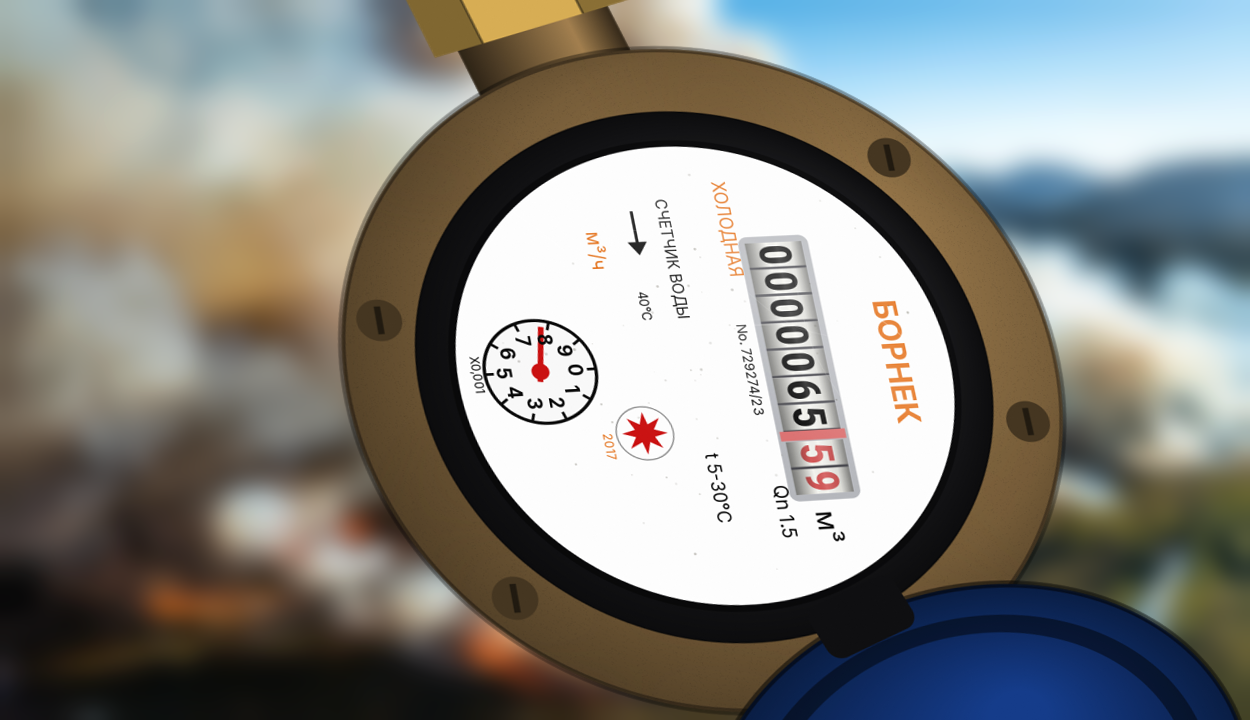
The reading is {"value": 65.597, "unit": "m³"}
